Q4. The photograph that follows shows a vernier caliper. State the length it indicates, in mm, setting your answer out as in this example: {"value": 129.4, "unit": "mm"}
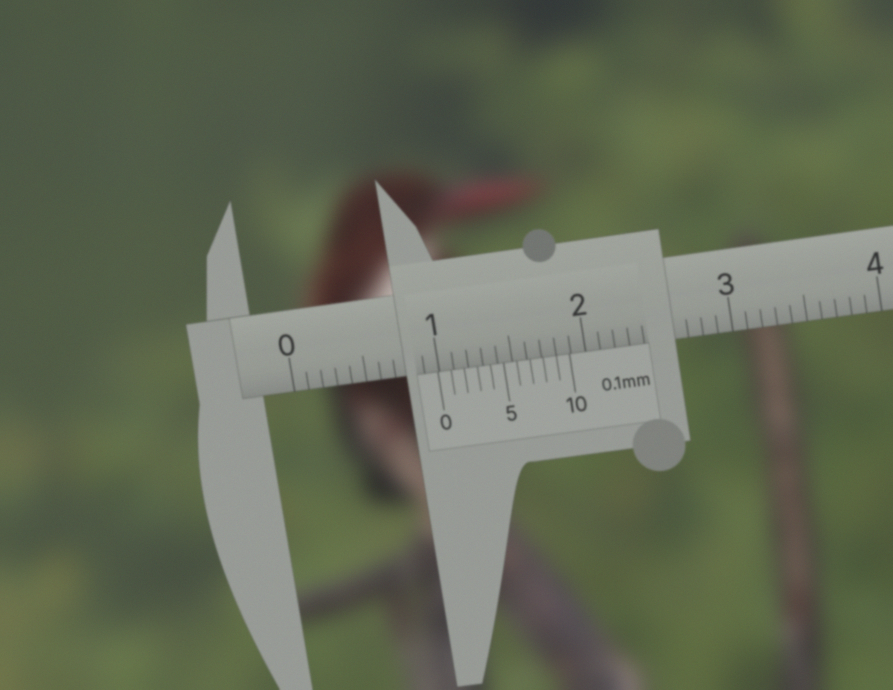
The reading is {"value": 9.9, "unit": "mm"}
